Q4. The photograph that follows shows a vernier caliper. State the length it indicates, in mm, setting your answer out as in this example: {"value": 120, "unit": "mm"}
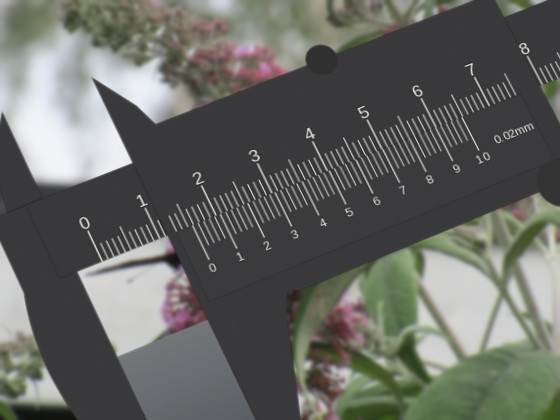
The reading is {"value": 15.8, "unit": "mm"}
